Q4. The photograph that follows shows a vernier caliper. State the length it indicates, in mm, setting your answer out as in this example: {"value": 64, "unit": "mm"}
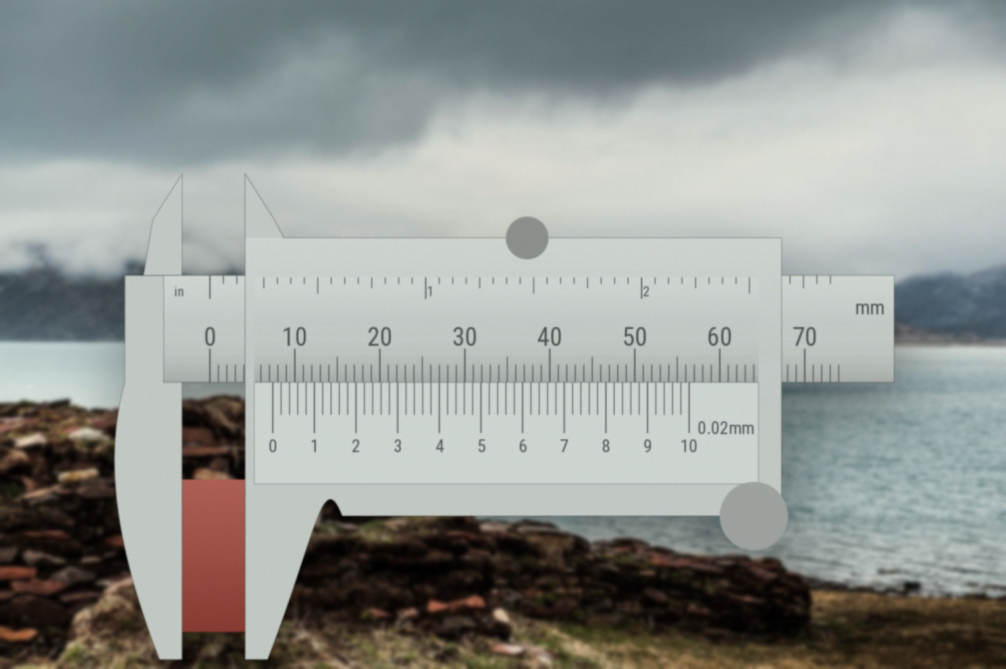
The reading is {"value": 7.4, "unit": "mm"}
